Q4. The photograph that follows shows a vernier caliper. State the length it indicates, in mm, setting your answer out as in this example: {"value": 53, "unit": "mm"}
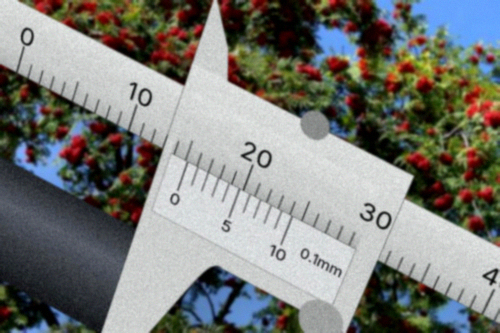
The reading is {"value": 15.2, "unit": "mm"}
